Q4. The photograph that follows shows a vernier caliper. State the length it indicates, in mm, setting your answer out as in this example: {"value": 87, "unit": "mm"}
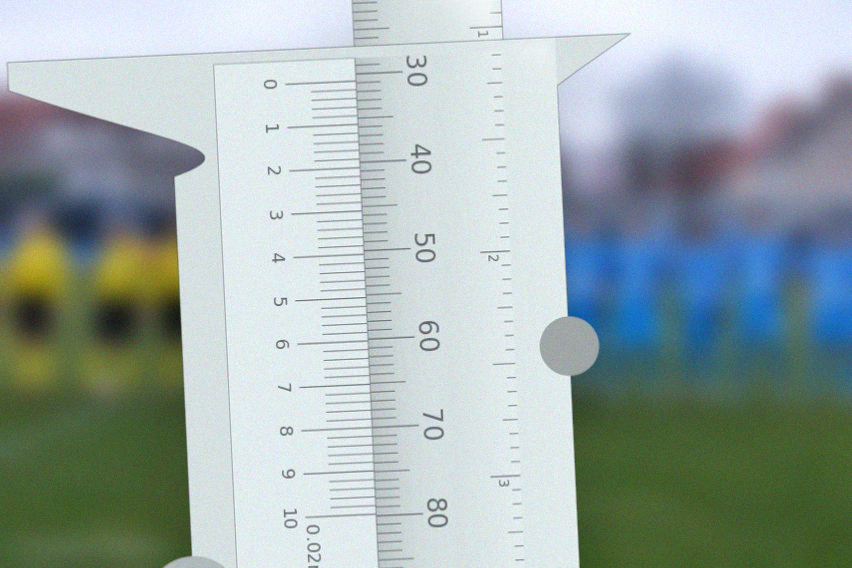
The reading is {"value": 30.8, "unit": "mm"}
